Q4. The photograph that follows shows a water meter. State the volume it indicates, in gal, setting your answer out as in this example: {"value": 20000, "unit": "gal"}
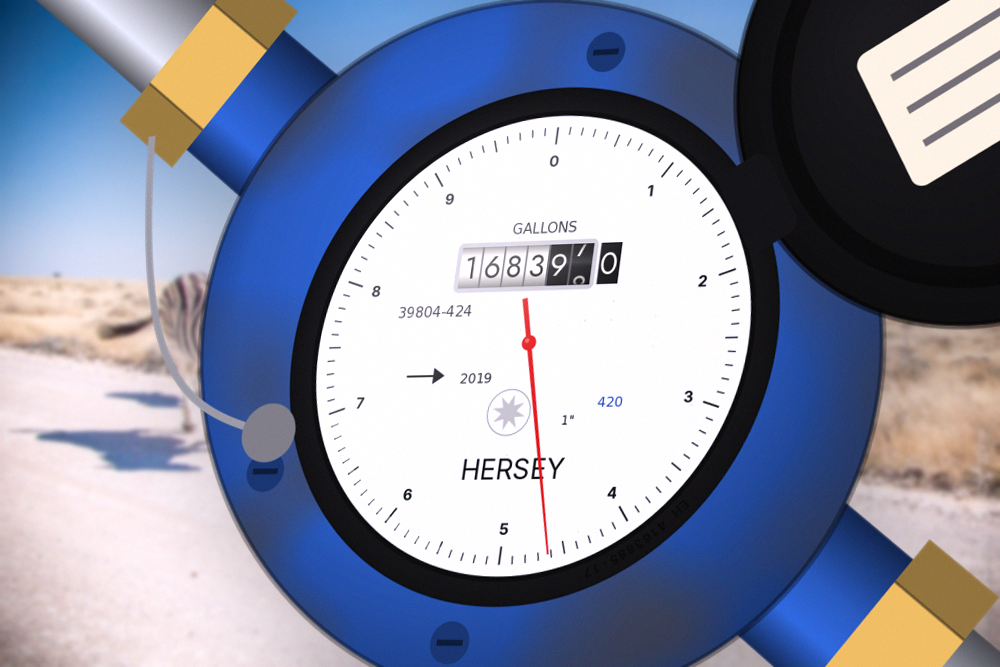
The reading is {"value": 1683974.6, "unit": "gal"}
